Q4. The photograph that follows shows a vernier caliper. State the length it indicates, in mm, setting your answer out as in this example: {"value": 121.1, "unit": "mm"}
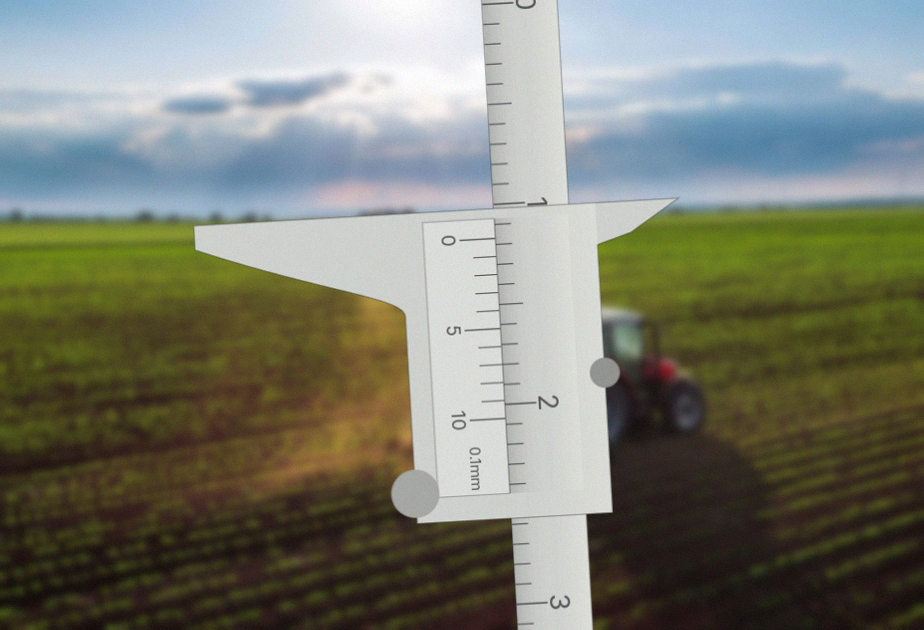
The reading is {"value": 11.7, "unit": "mm"}
